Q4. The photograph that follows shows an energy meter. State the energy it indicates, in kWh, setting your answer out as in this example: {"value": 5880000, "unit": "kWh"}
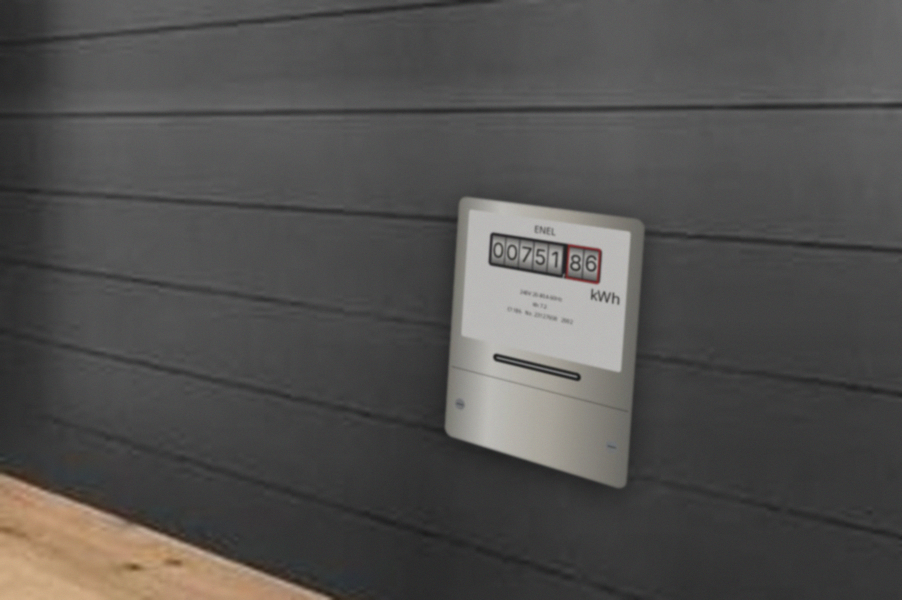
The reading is {"value": 751.86, "unit": "kWh"}
